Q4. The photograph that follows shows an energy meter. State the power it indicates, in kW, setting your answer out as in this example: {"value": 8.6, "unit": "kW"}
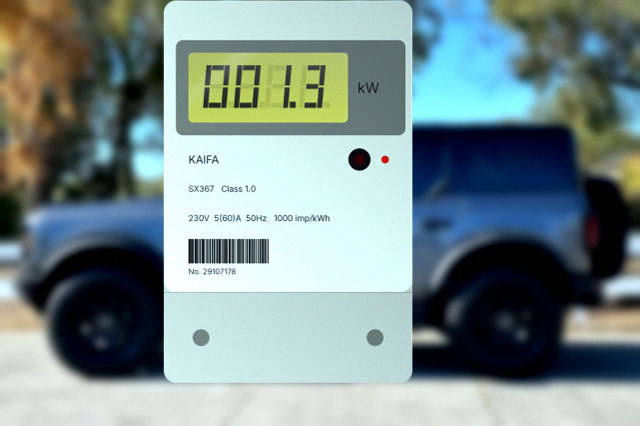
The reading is {"value": 1.3, "unit": "kW"}
